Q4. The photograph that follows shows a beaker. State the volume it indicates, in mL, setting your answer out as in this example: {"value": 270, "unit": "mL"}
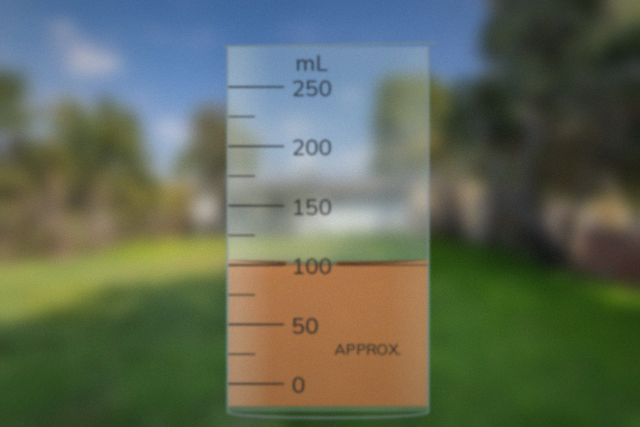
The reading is {"value": 100, "unit": "mL"}
